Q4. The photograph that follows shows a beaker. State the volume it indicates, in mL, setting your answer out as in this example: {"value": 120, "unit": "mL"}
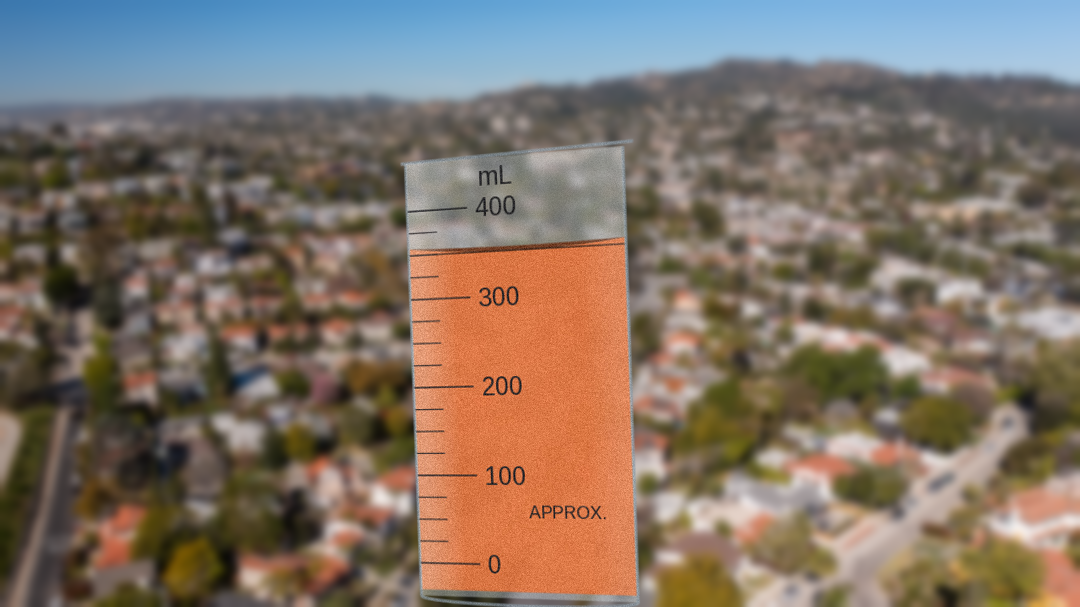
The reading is {"value": 350, "unit": "mL"}
